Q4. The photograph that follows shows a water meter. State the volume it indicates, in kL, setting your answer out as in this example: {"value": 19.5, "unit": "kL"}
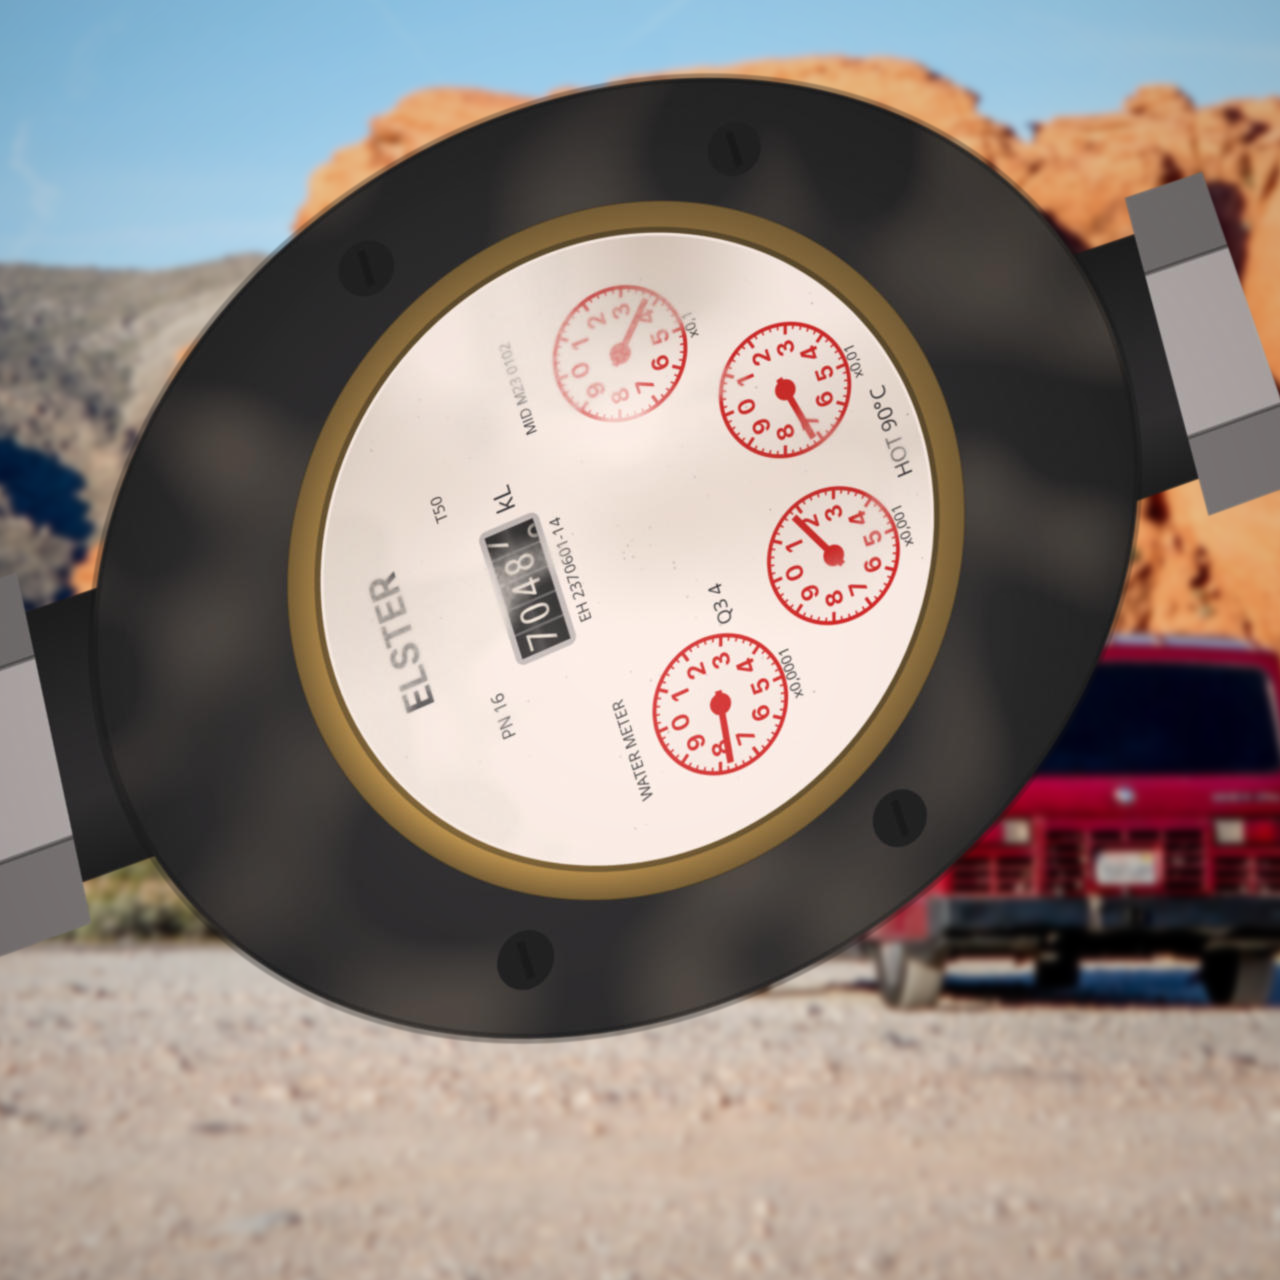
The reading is {"value": 70487.3717, "unit": "kL"}
